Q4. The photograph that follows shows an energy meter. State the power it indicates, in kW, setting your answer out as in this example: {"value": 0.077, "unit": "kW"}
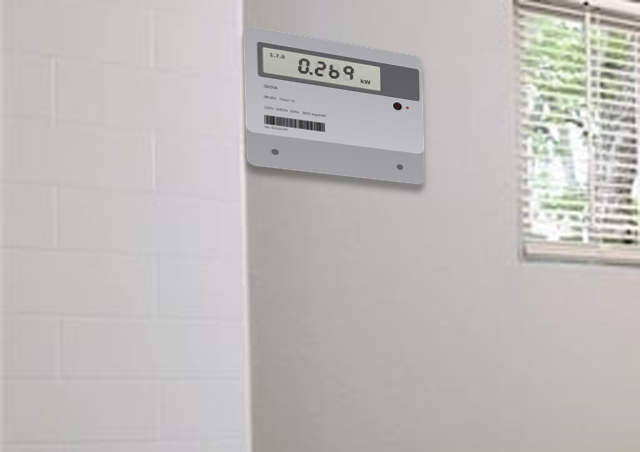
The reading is {"value": 0.269, "unit": "kW"}
